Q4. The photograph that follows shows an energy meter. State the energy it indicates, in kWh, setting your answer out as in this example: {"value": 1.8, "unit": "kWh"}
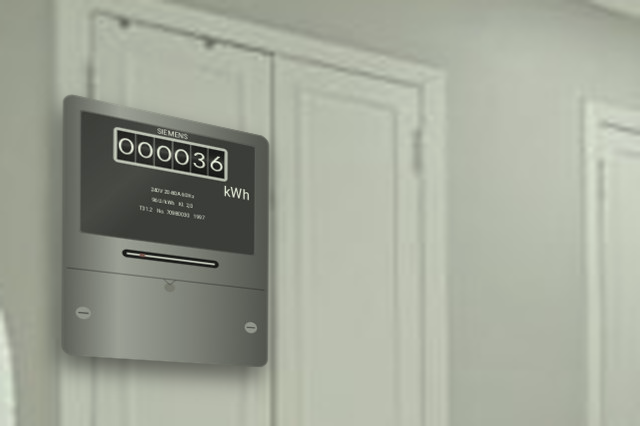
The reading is {"value": 36, "unit": "kWh"}
